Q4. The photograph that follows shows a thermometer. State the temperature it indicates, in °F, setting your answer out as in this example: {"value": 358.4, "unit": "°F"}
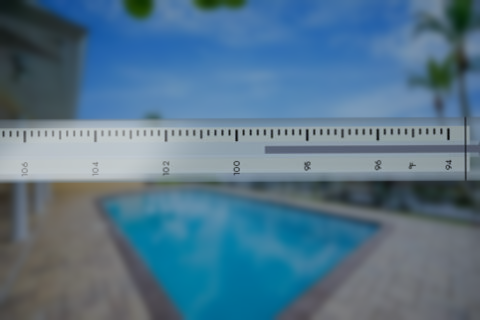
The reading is {"value": 99.2, "unit": "°F"}
